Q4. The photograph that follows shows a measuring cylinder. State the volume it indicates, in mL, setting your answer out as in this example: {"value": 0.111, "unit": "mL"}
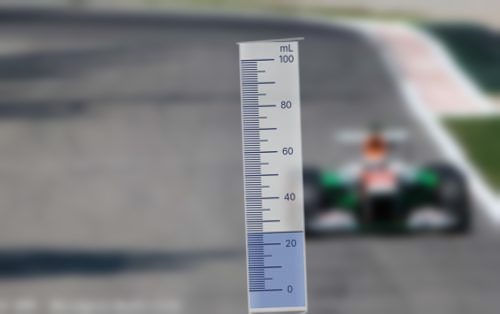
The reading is {"value": 25, "unit": "mL"}
